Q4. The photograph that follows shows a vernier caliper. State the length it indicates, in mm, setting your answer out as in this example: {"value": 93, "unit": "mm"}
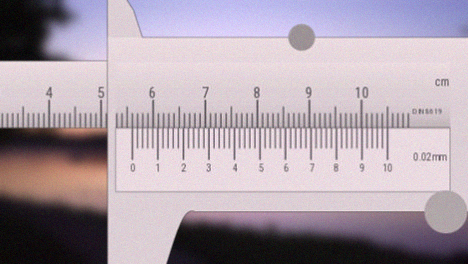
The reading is {"value": 56.0, "unit": "mm"}
